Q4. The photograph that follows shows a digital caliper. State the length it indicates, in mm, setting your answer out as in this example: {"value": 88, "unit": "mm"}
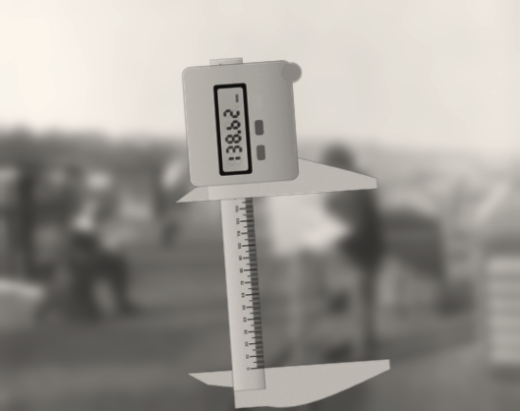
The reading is {"value": 138.62, "unit": "mm"}
